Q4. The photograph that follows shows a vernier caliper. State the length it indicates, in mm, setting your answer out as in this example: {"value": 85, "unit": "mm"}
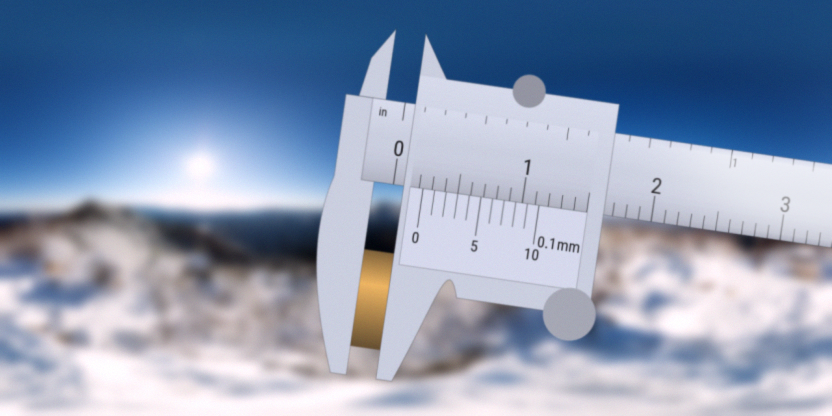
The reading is {"value": 2.3, "unit": "mm"}
